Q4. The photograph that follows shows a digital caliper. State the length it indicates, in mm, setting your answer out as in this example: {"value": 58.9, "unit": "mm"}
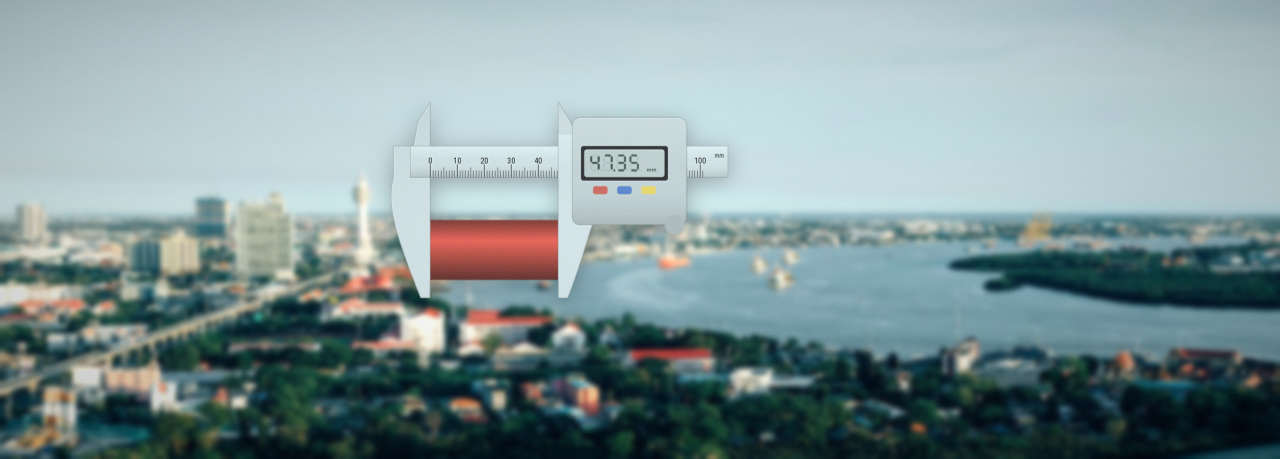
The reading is {"value": 47.35, "unit": "mm"}
